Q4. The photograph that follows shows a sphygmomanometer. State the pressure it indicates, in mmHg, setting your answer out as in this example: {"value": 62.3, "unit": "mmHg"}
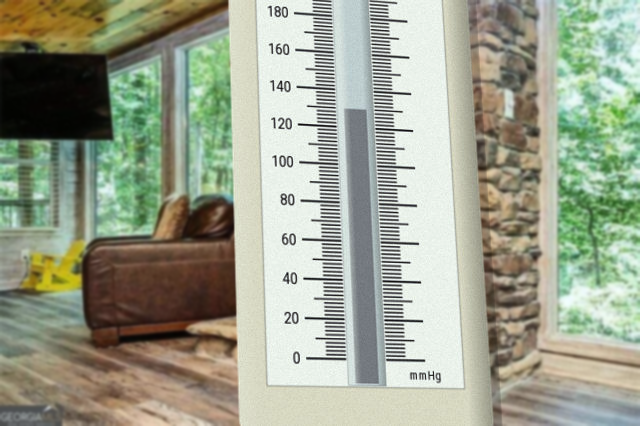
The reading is {"value": 130, "unit": "mmHg"}
